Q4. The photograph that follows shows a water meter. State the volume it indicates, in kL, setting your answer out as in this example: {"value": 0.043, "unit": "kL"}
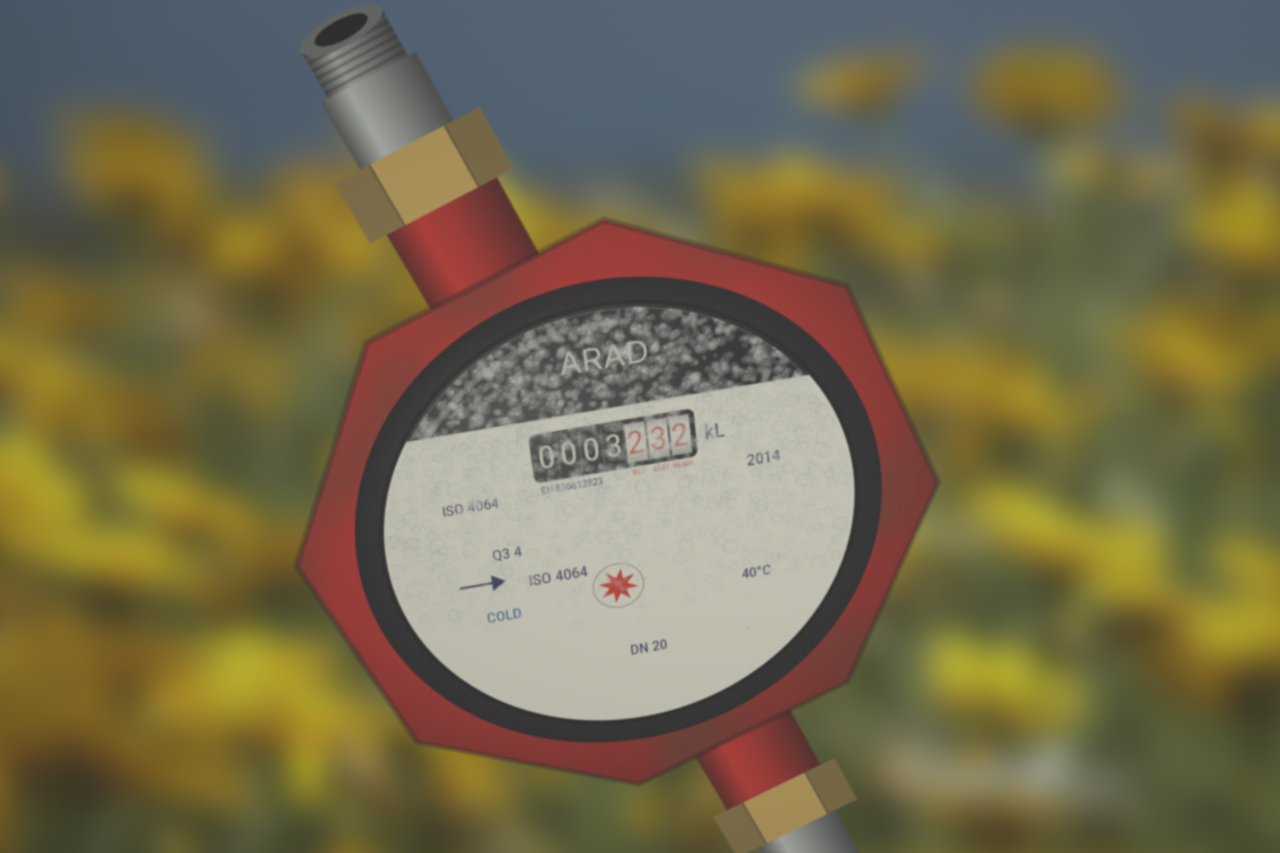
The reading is {"value": 3.232, "unit": "kL"}
